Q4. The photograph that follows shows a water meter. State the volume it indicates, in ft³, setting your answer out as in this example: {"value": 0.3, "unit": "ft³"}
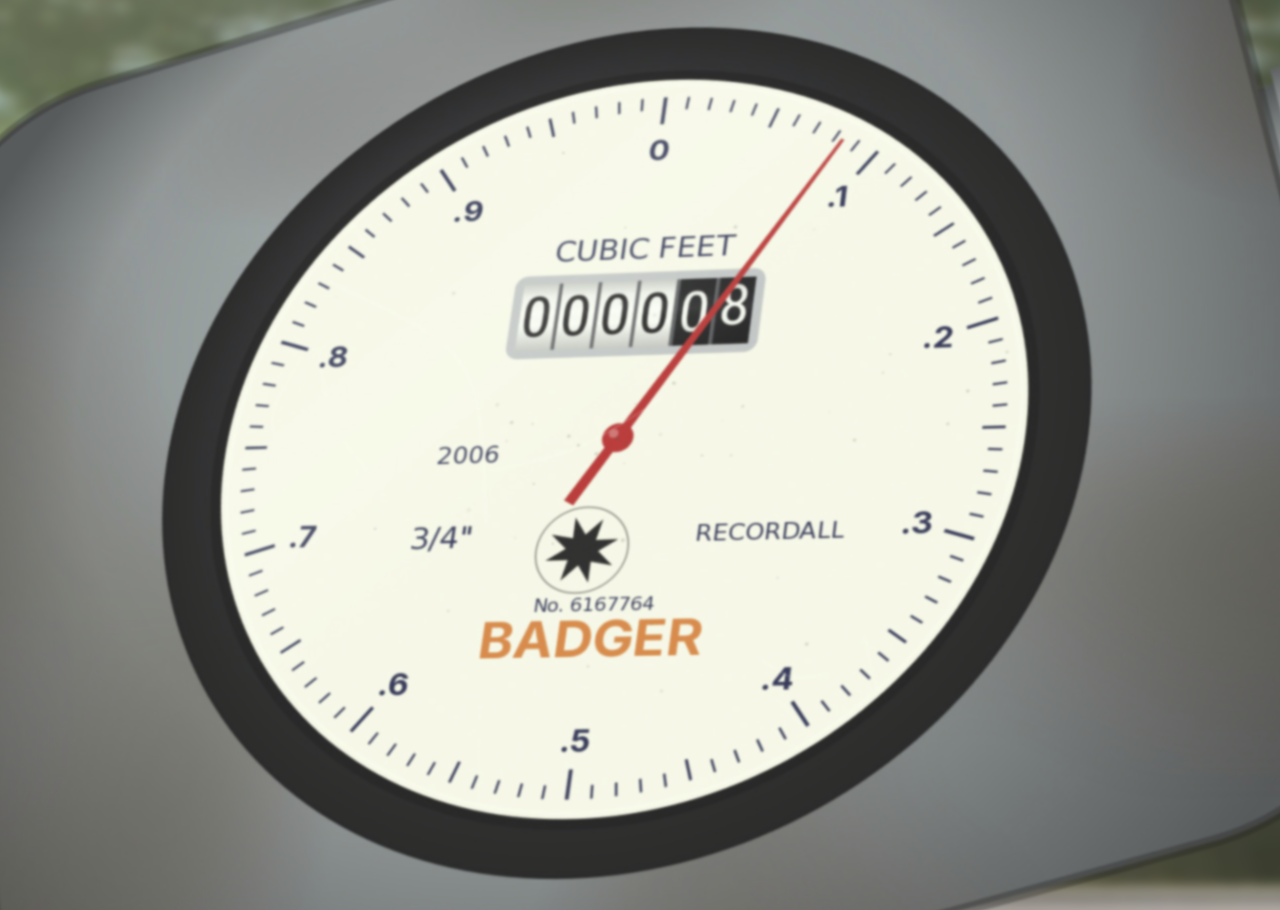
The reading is {"value": 8.08, "unit": "ft³"}
